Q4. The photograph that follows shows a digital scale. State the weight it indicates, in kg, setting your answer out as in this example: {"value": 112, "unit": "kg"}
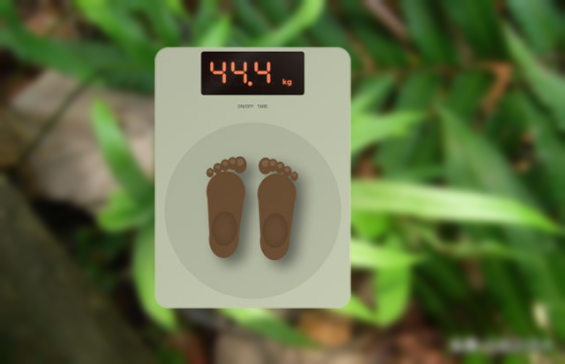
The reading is {"value": 44.4, "unit": "kg"}
